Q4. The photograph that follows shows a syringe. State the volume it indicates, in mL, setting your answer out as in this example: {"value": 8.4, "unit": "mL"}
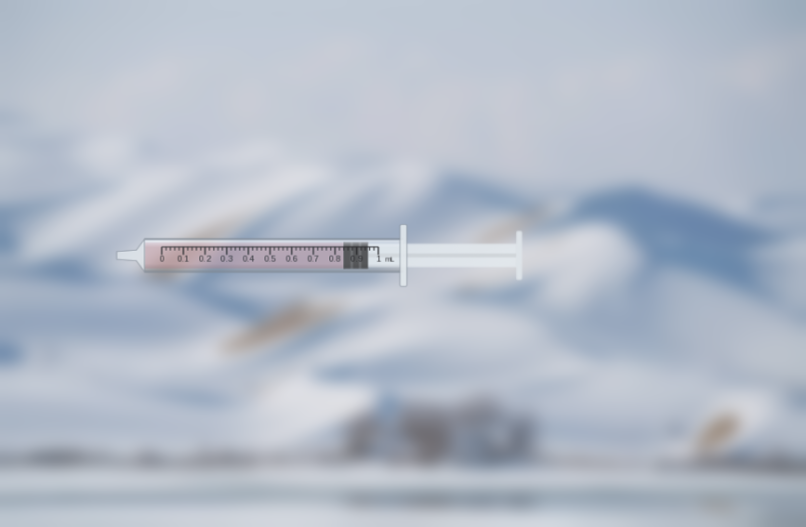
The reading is {"value": 0.84, "unit": "mL"}
